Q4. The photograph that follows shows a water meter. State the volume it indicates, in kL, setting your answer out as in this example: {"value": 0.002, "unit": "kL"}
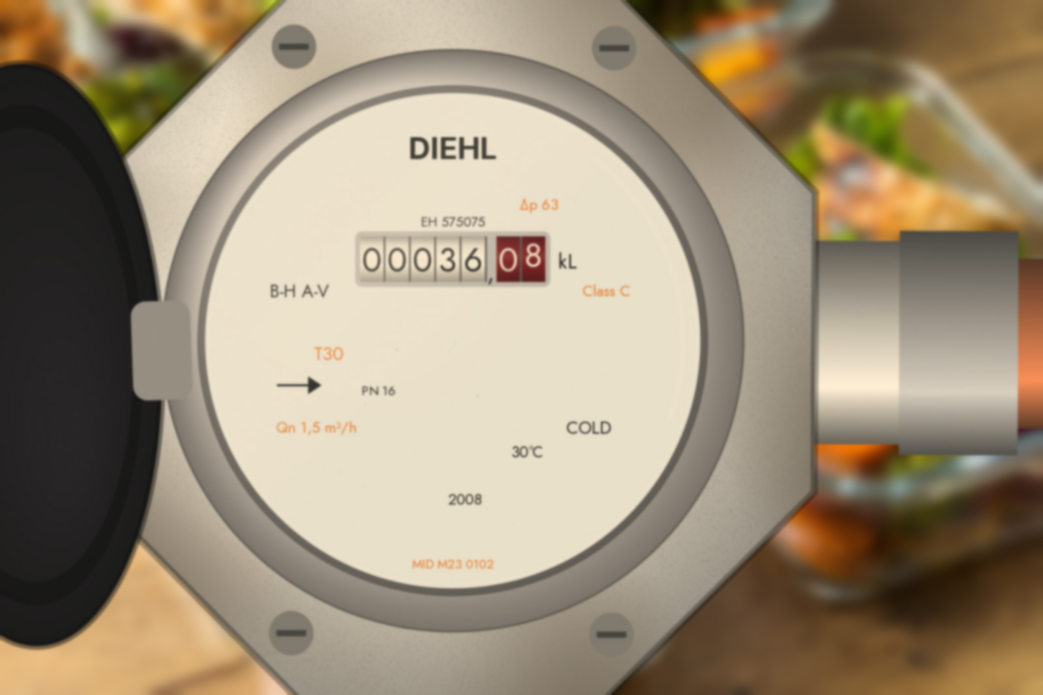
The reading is {"value": 36.08, "unit": "kL"}
